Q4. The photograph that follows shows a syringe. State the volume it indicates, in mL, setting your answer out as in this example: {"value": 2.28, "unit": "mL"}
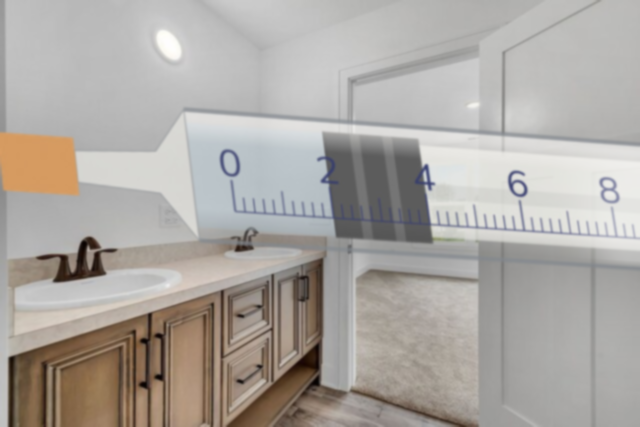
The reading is {"value": 2, "unit": "mL"}
